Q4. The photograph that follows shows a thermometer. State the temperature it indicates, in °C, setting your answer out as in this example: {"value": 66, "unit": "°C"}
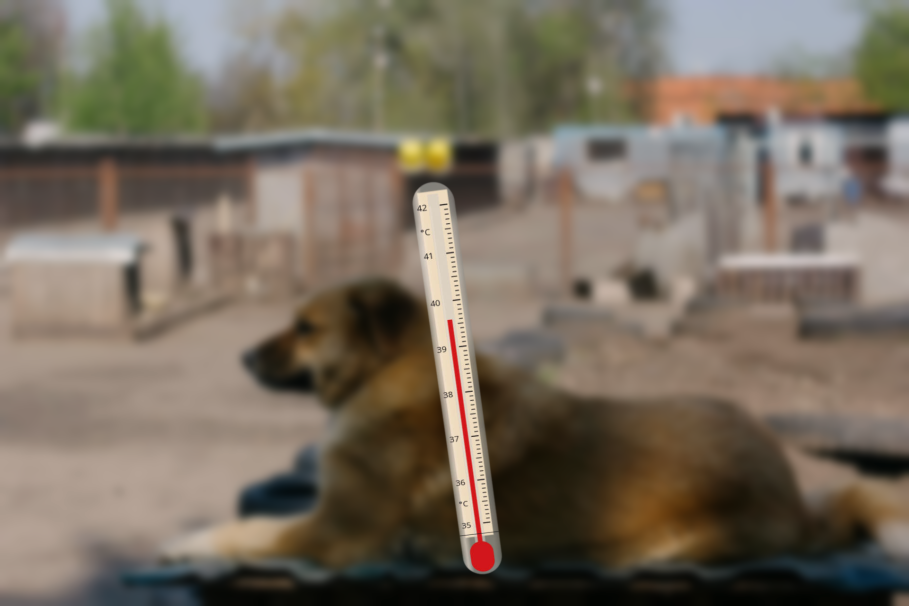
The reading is {"value": 39.6, "unit": "°C"}
